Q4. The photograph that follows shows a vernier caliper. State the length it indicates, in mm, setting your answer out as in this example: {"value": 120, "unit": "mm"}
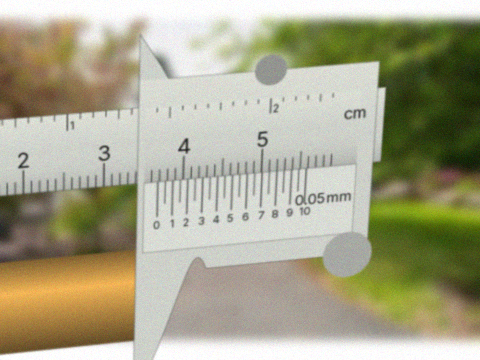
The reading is {"value": 36.8, "unit": "mm"}
